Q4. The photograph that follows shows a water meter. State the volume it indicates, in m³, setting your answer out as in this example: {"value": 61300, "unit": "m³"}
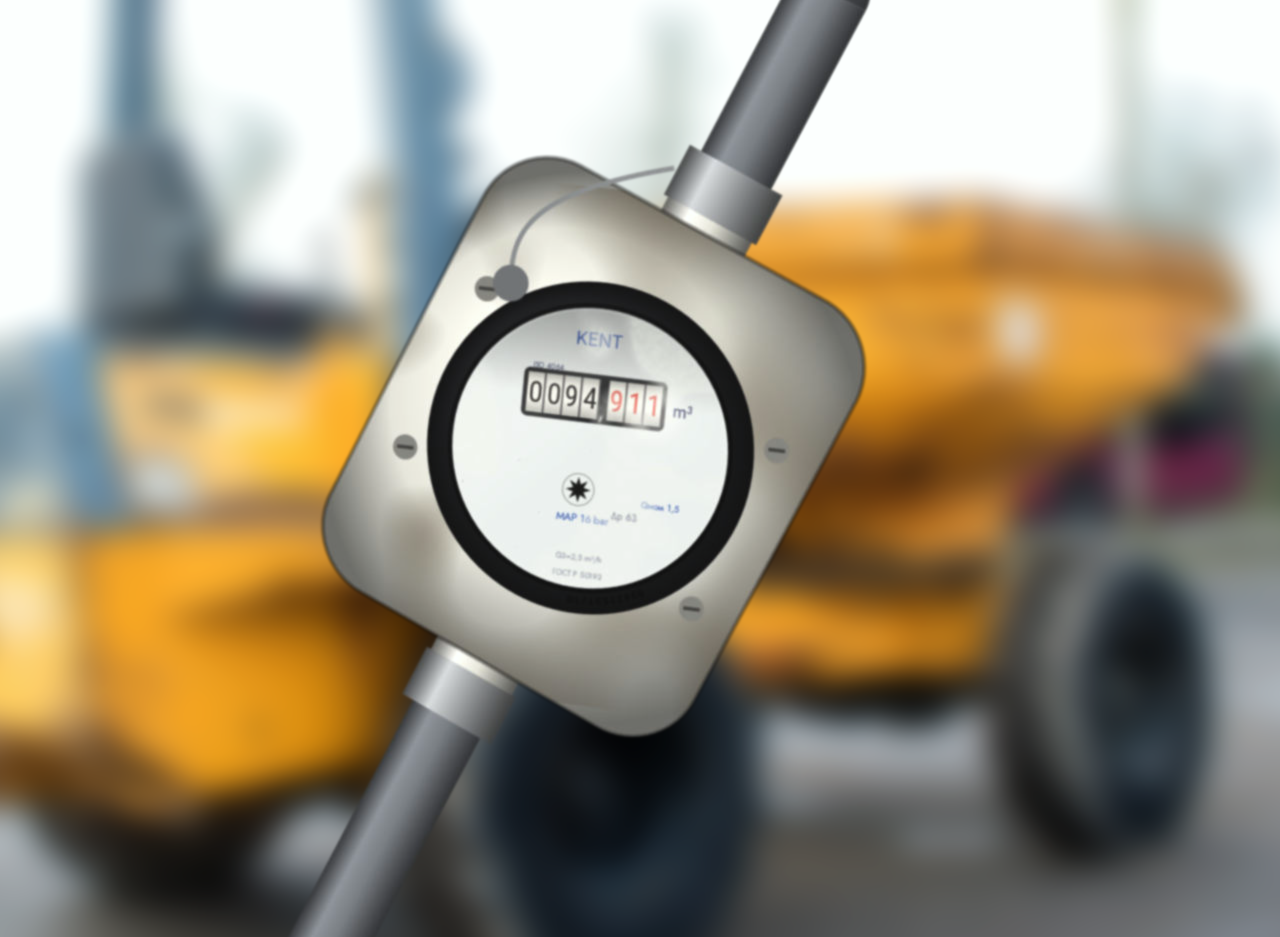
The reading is {"value": 94.911, "unit": "m³"}
